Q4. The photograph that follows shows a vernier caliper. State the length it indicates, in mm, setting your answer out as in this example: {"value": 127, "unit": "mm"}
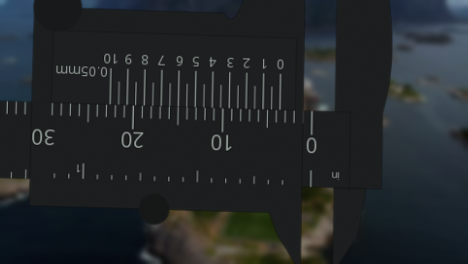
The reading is {"value": 3.6, "unit": "mm"}
